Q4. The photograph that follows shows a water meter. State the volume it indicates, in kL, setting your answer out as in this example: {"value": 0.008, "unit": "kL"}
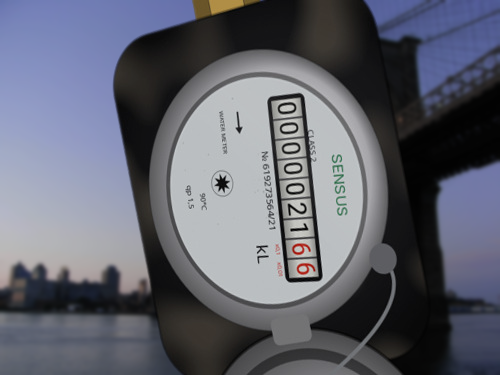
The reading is {"value": 21.66, "unit": "kL"}
